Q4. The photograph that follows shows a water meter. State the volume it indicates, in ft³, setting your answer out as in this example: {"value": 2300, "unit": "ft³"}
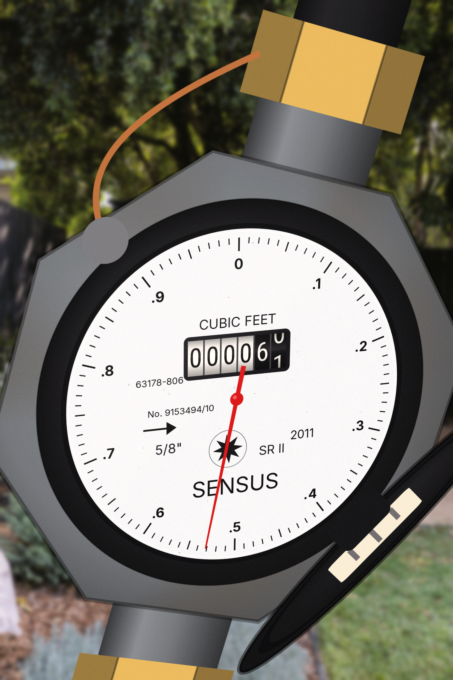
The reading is {"value": 60.53, "unit": "ft³"}
